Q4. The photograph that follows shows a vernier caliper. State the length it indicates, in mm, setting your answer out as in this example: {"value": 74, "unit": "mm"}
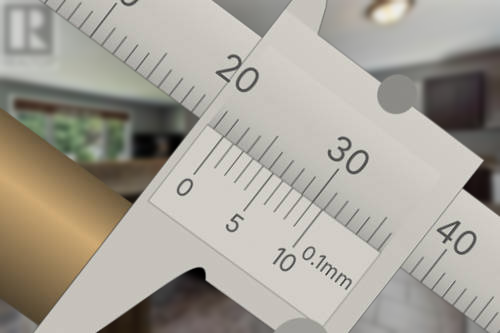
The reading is {"value": 21.9, "unit": "mm"}
